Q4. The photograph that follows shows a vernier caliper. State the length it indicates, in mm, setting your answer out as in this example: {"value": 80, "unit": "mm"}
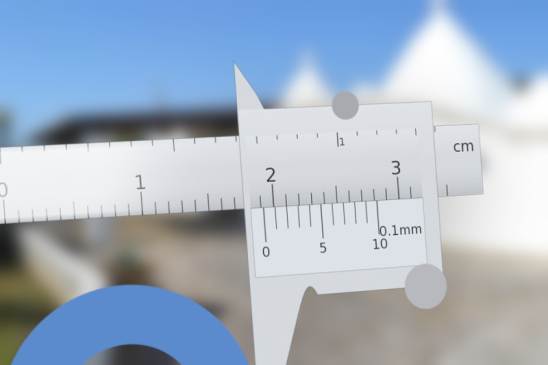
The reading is {"value": 19.2, "unit": "mm"}
